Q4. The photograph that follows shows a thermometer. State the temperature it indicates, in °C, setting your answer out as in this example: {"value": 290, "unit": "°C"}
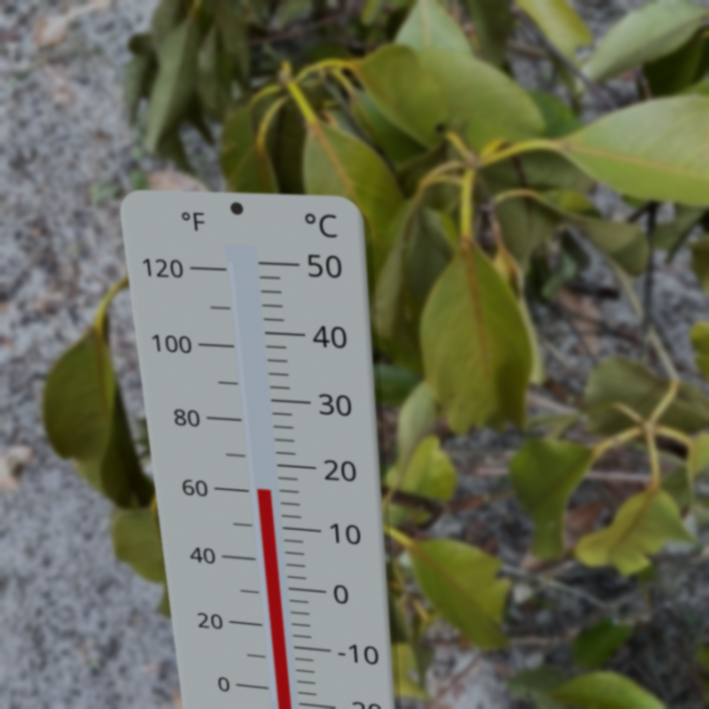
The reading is {"value": 16, "unit": "°C"}
